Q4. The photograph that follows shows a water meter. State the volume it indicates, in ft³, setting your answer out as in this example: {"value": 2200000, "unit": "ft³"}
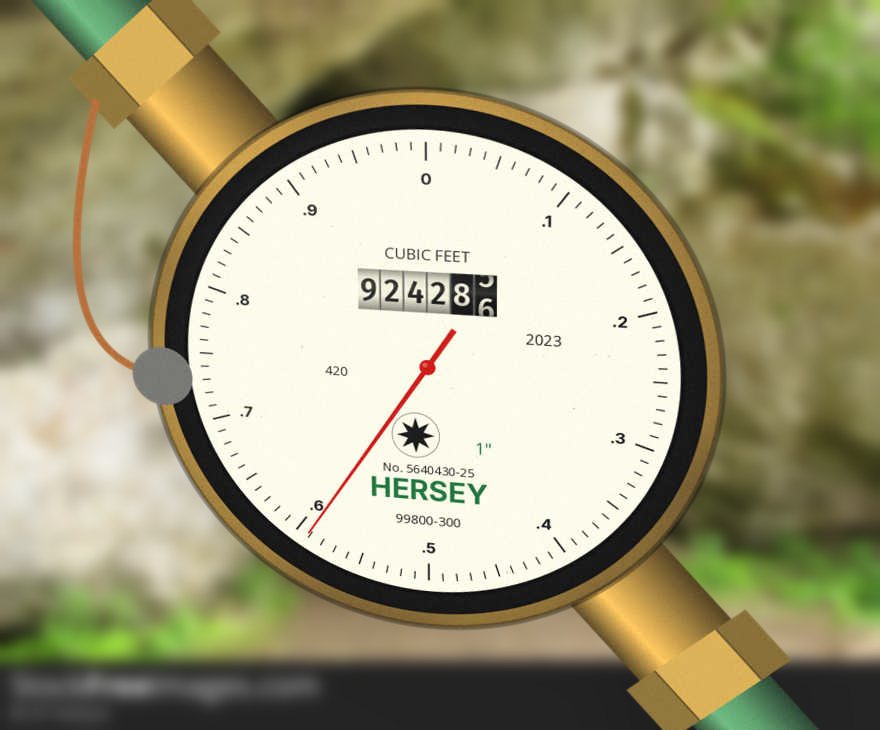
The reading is {"value": 924285.59, "unit": "ft³"}
